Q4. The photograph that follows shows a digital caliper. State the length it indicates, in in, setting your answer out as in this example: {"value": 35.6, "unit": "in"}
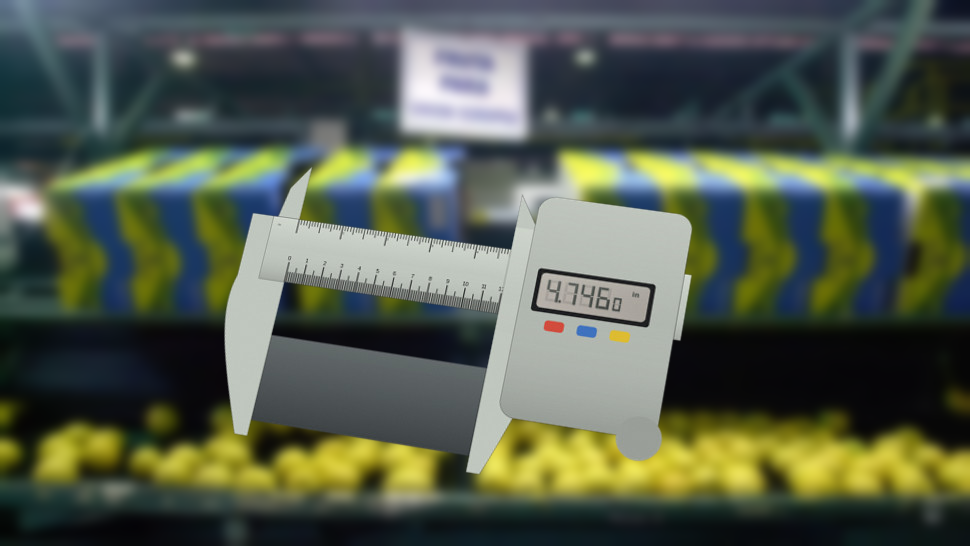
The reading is {"value": 4.7460, "unit": "in"}
